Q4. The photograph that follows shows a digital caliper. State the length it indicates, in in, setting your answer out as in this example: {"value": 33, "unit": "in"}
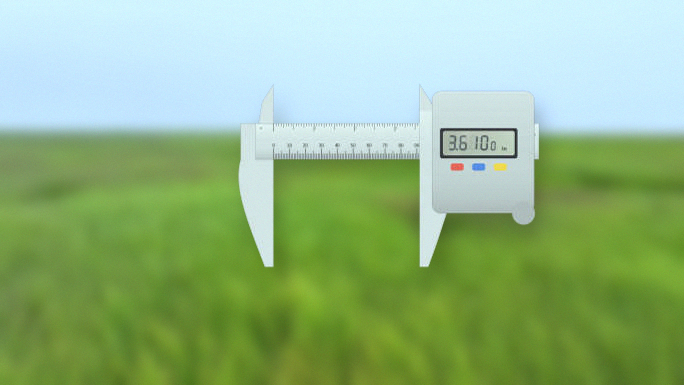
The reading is {"value": 3.6100, "unit": "in"}
